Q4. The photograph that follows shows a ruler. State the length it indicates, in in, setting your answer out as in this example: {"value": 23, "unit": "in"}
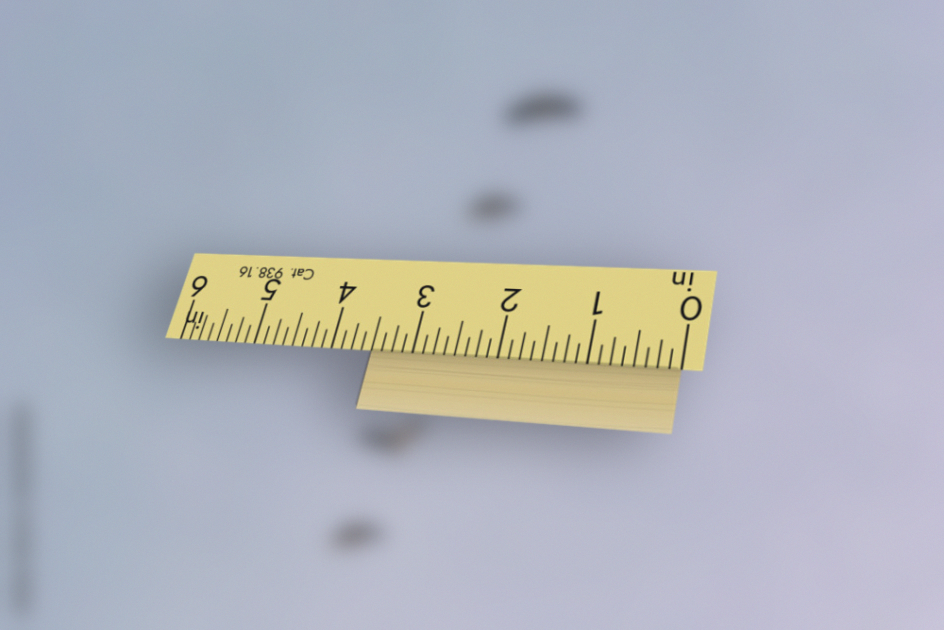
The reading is {"value": 3.5, "unit": "in"}
